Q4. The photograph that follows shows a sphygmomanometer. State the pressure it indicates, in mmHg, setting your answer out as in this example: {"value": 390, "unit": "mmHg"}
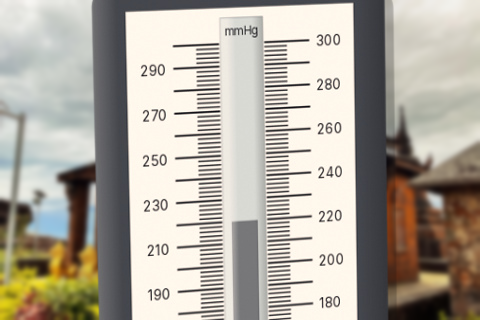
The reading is {"value": 220, "unit": "mmHg"}
